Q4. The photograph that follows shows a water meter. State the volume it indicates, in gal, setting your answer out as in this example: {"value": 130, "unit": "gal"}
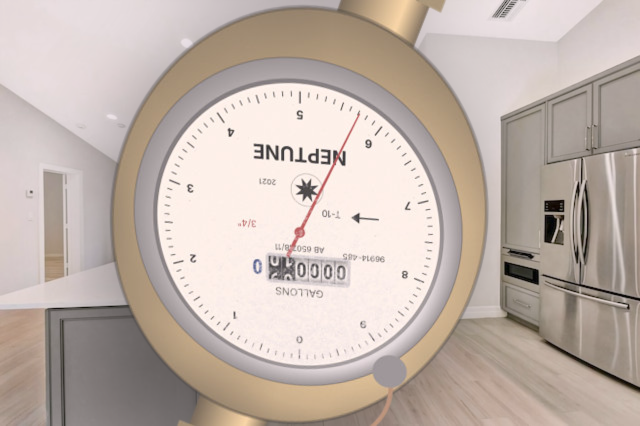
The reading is {"value": 95.7, "unit": "gal"}
